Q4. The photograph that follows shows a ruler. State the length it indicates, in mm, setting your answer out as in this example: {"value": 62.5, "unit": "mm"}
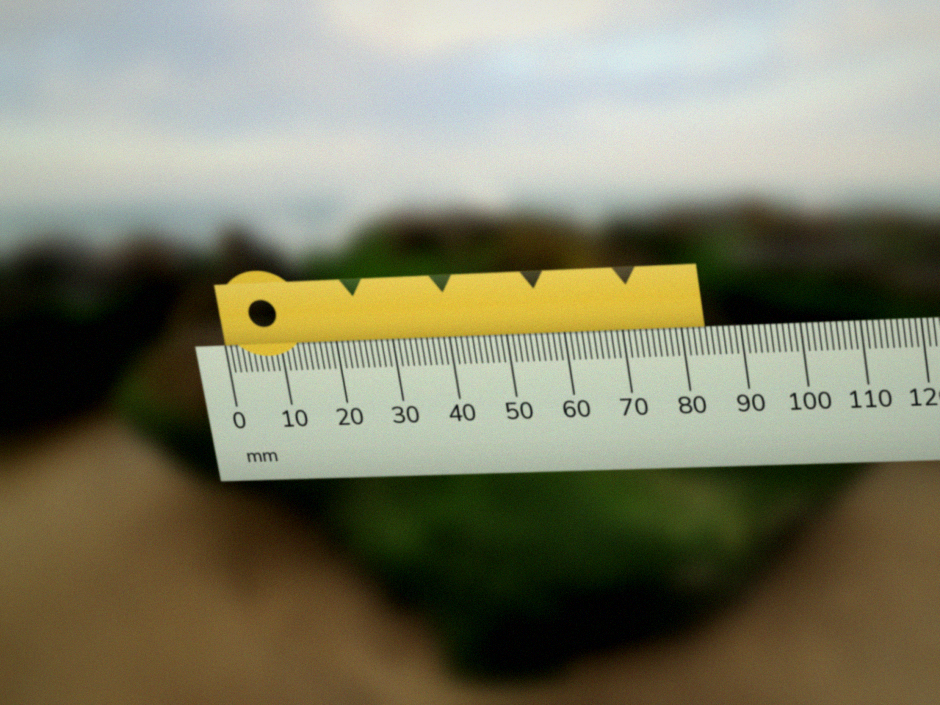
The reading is {"value": 84, "unit": "mm"}
